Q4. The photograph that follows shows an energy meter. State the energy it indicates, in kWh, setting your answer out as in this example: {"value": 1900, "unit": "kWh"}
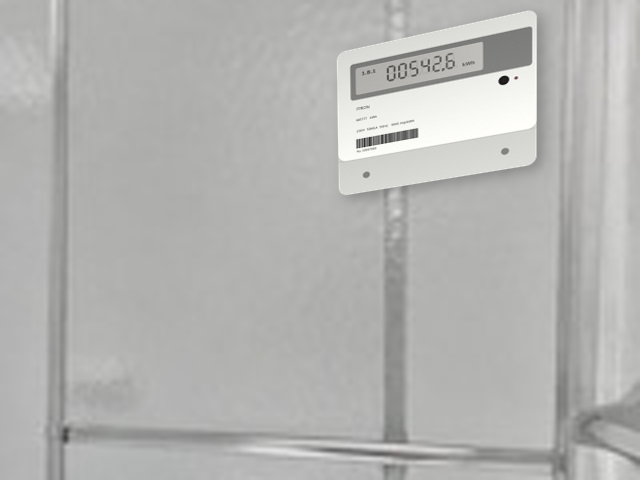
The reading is {"value": 542.6, "unit": "kWh"}
